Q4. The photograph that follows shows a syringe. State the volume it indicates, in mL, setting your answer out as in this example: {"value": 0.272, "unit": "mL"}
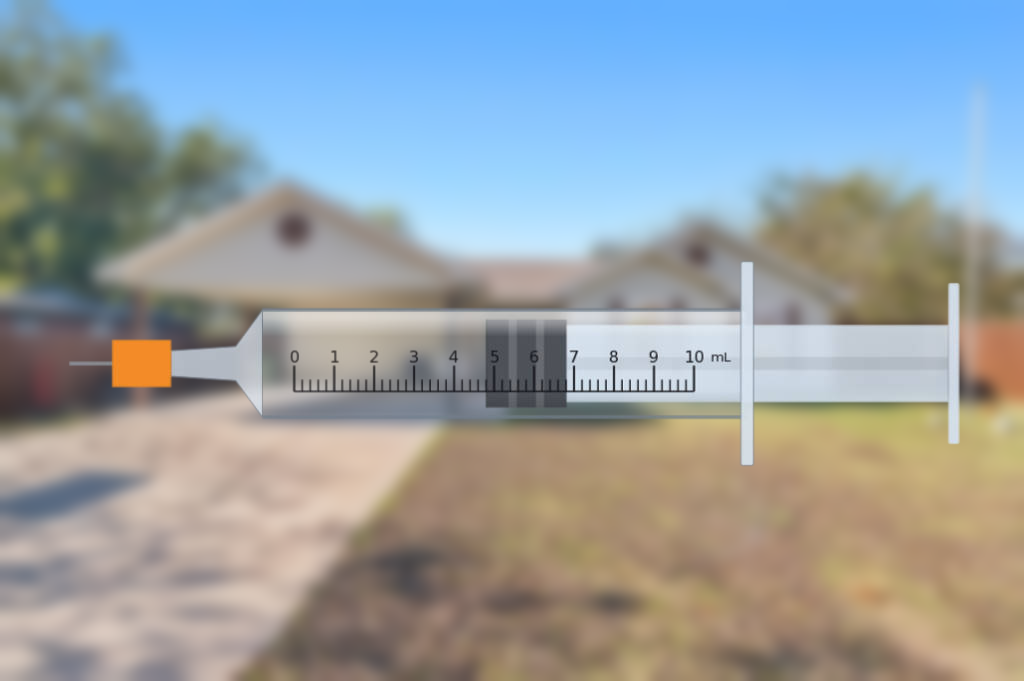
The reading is {"value": 4.8, "unit": "mL"}
